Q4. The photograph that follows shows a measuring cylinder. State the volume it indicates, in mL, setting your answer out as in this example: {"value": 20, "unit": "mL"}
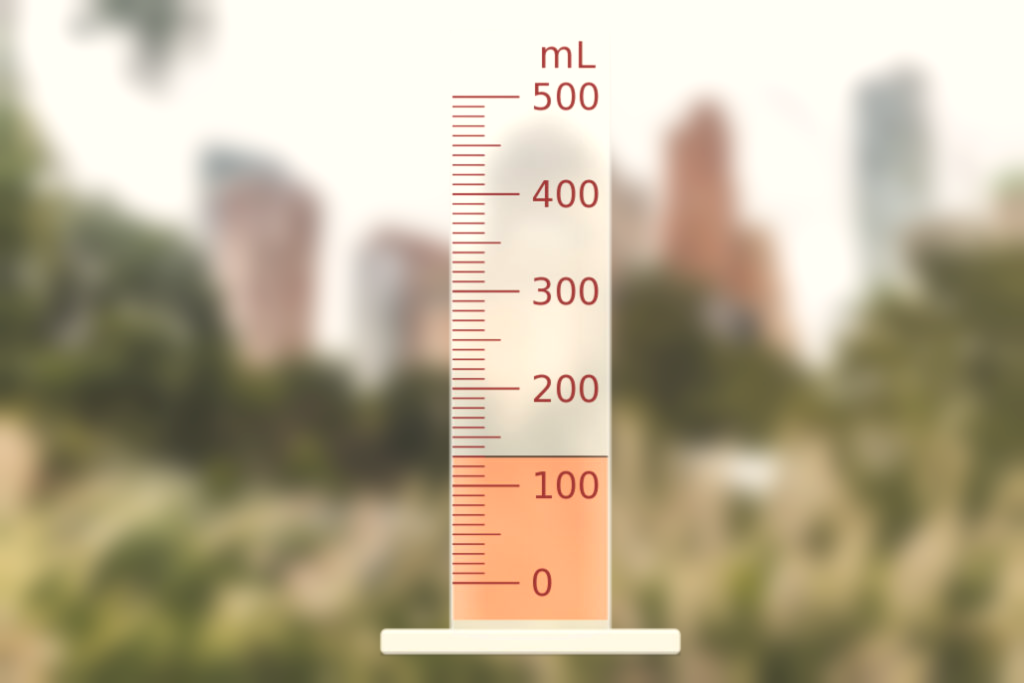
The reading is {"value": 130, "unit": "mL"}
